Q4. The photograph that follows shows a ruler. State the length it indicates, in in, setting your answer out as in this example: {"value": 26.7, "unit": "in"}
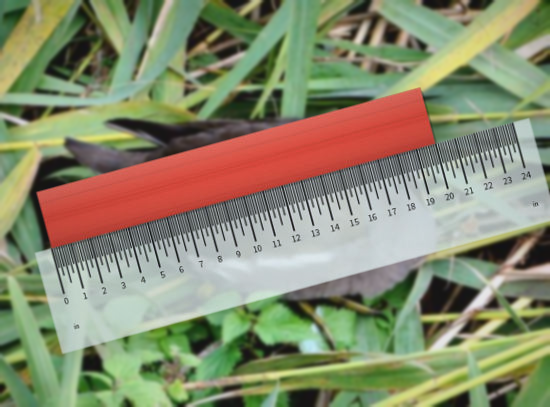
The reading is {"value": 20, "unit": "in"}
